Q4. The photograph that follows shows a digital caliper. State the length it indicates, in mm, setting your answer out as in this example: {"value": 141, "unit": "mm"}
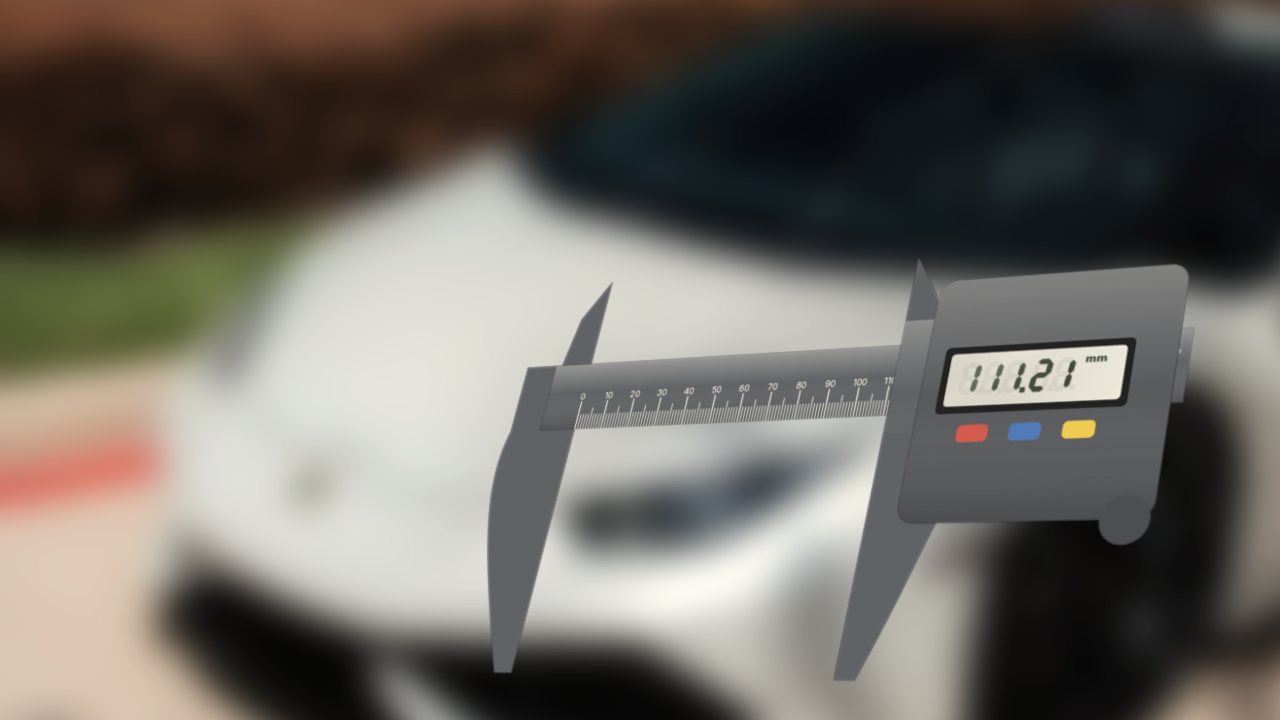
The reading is {"value": 111.21, "unit": "mm"}
